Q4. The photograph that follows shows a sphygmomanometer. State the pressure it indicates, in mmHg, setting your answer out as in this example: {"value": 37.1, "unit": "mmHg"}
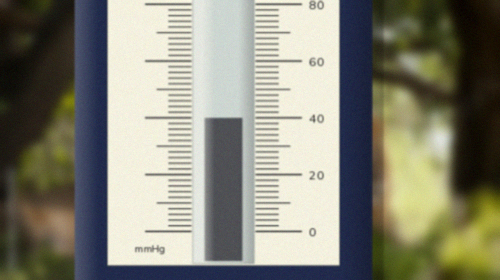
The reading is {"value": 40, "unit": "mmHg"}
